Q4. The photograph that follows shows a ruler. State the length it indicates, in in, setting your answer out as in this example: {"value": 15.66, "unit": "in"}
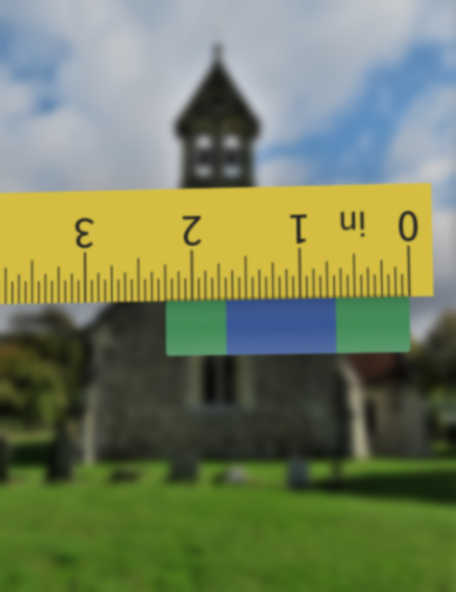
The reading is {"value": 2.25, "unit": "in"}
